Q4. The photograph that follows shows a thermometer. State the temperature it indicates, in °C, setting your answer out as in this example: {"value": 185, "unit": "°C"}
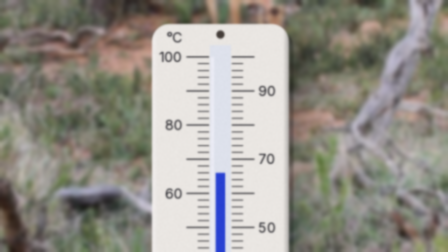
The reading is {"value": 66, "unit": "°C"}
